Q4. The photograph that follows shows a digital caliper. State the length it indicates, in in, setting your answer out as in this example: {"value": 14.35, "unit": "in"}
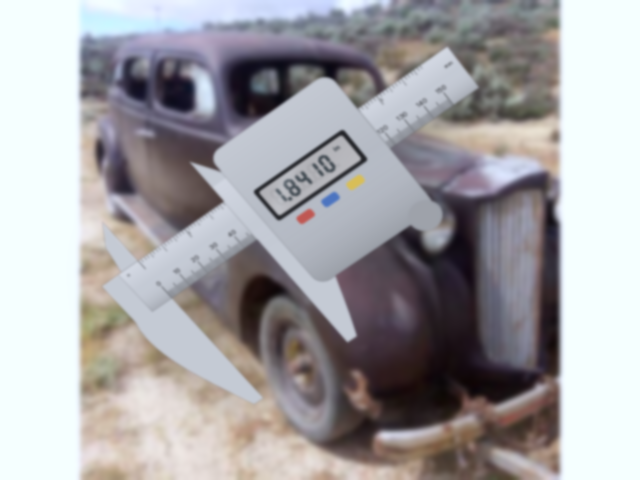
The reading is {"value": 1.8410, "unit": "in"}
